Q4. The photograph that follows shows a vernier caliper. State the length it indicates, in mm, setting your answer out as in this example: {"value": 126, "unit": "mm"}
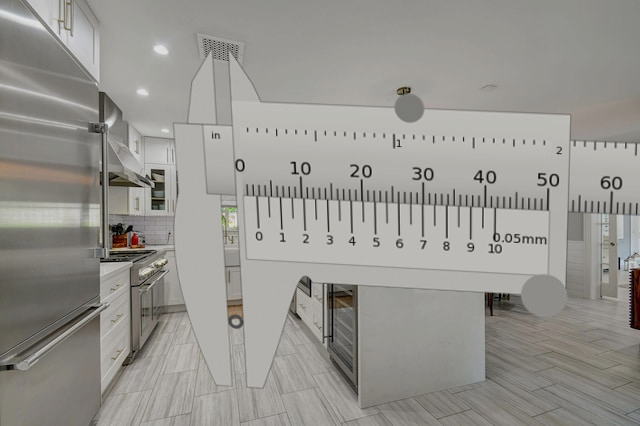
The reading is {"value": 2.6, "unit": "mm"}
